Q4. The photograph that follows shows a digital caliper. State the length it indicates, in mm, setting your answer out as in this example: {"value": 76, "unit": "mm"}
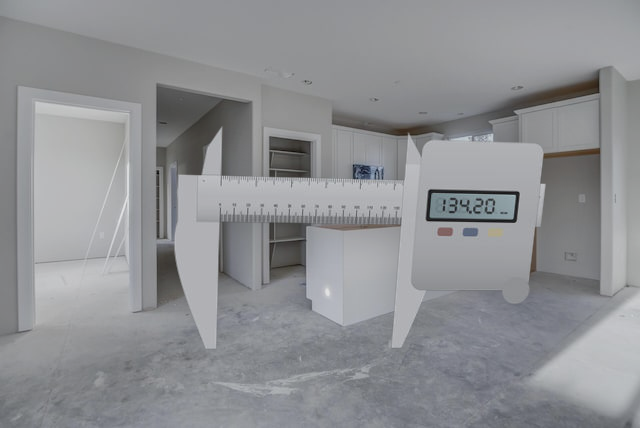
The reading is {"value": 134.20, "unit": "mm"}
